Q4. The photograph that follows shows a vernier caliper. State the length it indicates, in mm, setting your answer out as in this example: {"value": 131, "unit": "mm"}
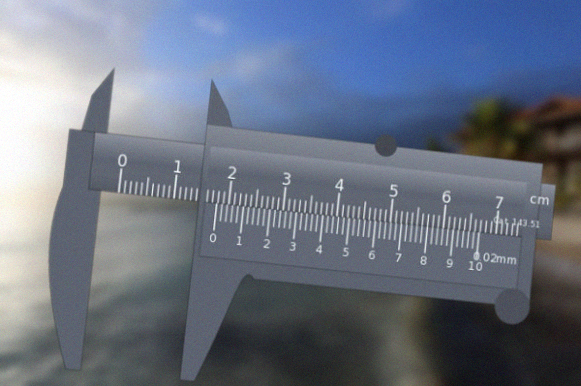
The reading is {"value": 17.8, "unit": "mm"}
